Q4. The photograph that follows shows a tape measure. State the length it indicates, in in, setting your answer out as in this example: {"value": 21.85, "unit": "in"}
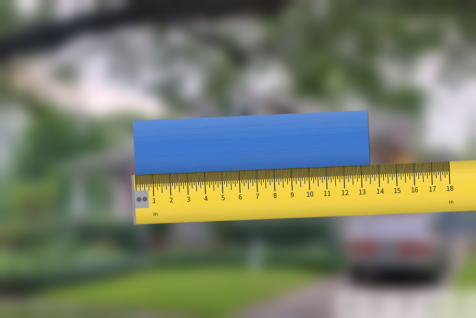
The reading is {"value": 13.5, "unit": "in"}
